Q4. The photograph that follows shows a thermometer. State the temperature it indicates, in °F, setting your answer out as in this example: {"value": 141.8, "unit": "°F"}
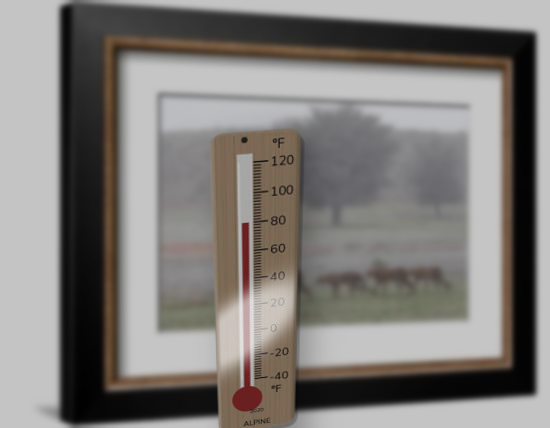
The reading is {"value": 80, "unit": "°F"}
